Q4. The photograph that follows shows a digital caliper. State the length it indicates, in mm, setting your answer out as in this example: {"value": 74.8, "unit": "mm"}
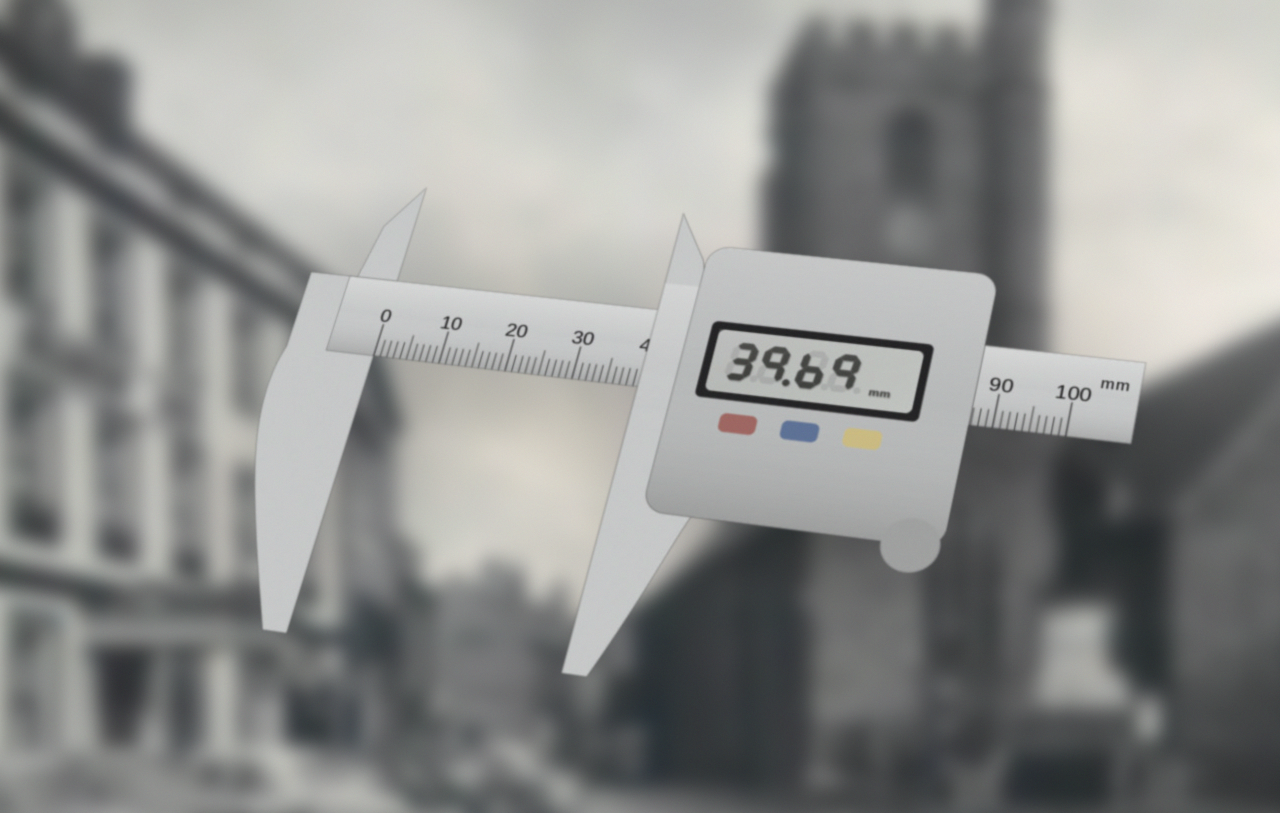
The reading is {"value": 39.69, "unit": "mm"}
